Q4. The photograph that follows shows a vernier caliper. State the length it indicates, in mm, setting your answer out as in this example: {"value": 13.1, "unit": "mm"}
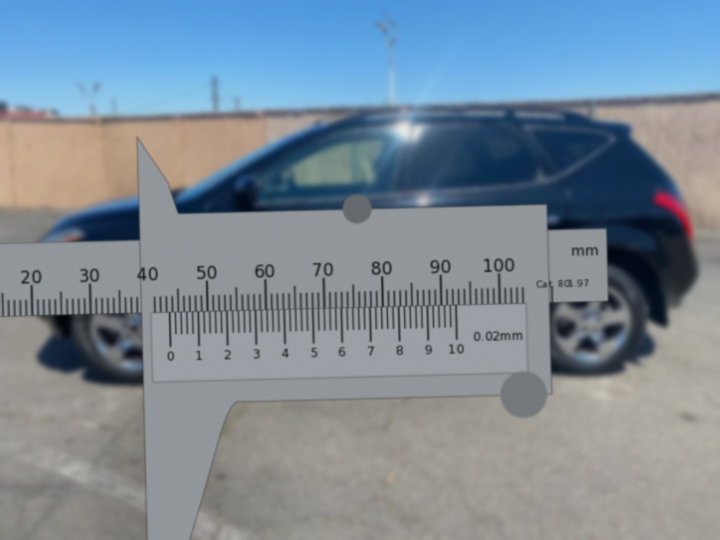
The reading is {"value": 43.5, "unit": "mm"}
